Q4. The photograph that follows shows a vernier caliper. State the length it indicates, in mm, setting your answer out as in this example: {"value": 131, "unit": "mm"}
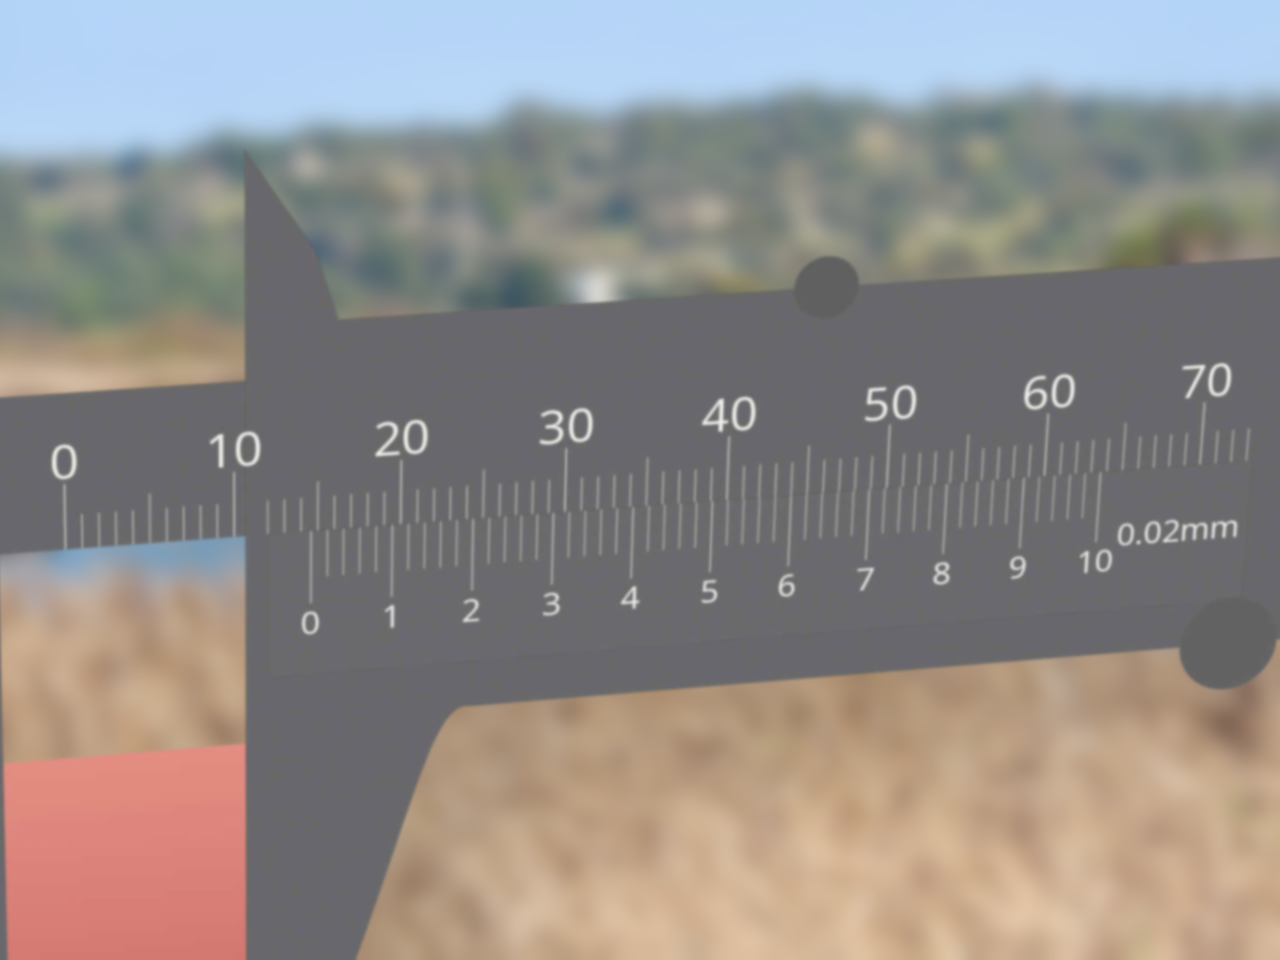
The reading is {"value": 14.6, "unit": "mm"}
